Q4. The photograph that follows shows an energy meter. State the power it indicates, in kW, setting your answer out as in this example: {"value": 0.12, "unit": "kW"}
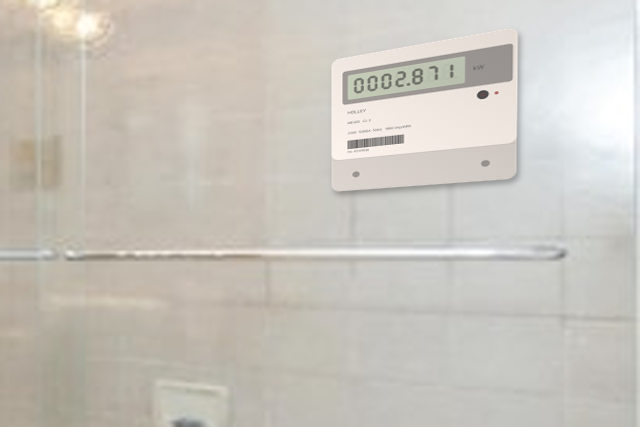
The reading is {"value": 2.871, "unit": "kW"}
